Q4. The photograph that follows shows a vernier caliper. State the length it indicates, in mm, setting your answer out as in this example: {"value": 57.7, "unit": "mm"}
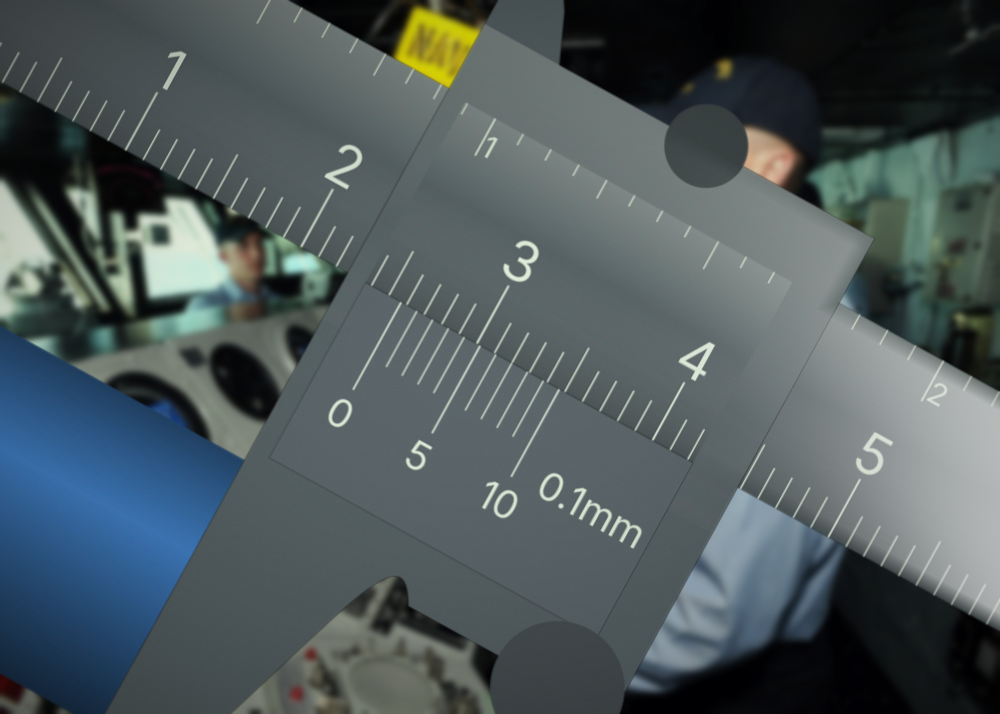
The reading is {"value": 25.7, "unit": "mm"}
